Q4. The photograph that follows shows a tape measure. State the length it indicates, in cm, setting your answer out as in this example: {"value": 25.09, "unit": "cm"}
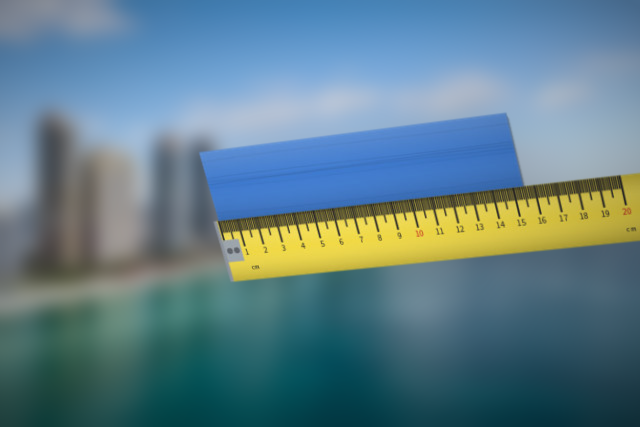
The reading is {"value": 15.5, "unit": "cm"}
